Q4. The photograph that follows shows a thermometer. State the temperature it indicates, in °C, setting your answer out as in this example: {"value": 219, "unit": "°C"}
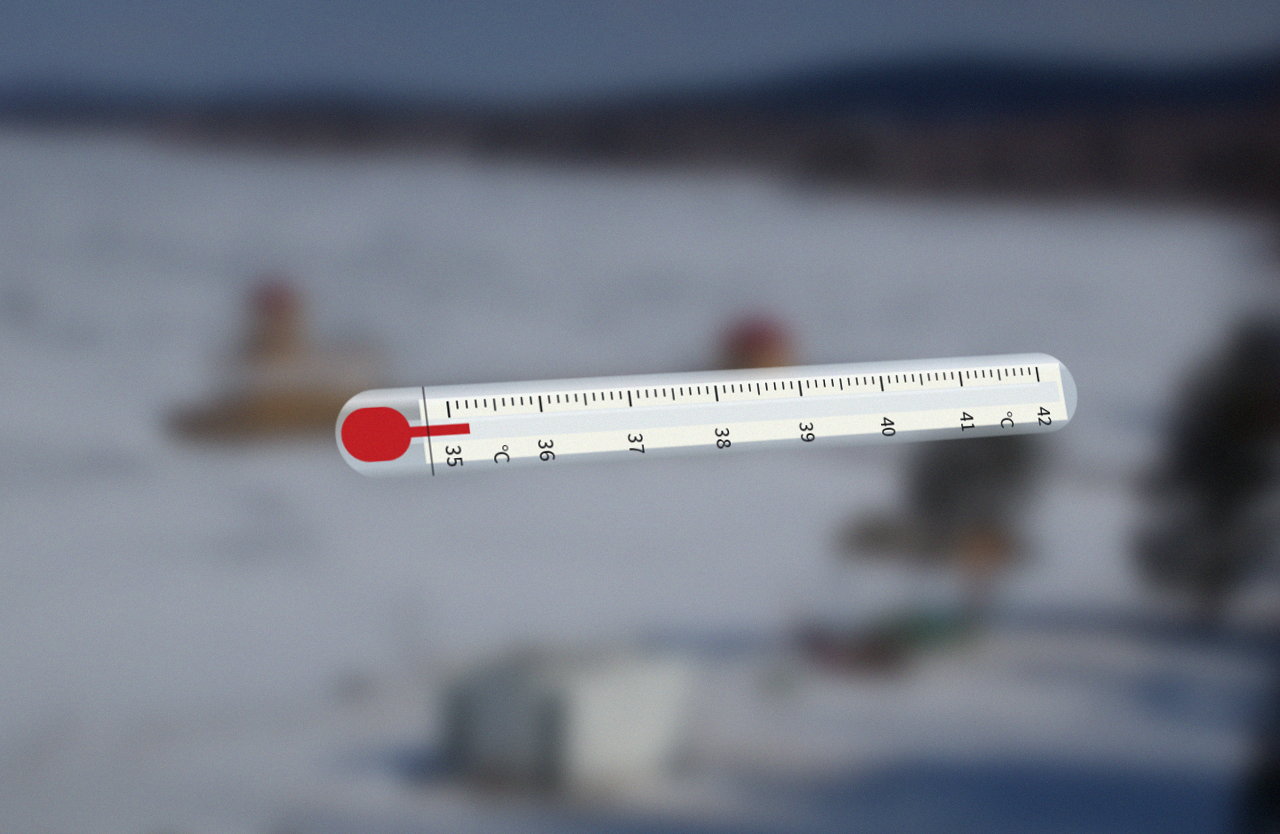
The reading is {"value": 35.2, "unit": "°C"}
